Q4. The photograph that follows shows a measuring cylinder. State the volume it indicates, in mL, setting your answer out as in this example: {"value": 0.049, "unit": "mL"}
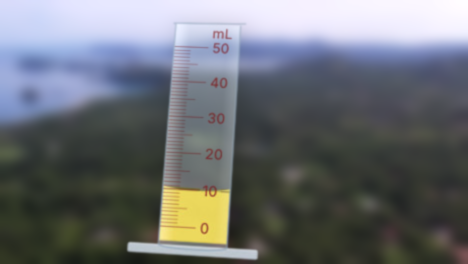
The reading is {"value": 10, "unit": "mL"}
